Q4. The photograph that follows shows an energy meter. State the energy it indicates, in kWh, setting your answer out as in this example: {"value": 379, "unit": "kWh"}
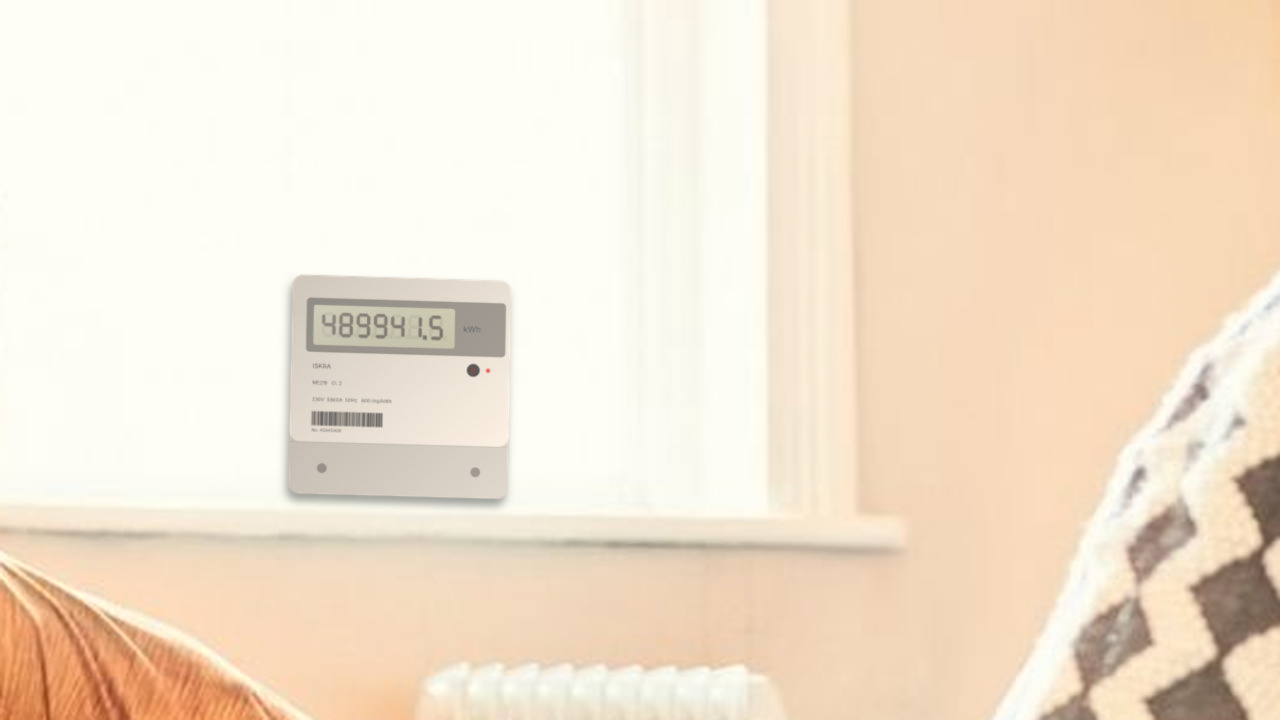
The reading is {"value": 489941.5, "unit": "kWh"}
